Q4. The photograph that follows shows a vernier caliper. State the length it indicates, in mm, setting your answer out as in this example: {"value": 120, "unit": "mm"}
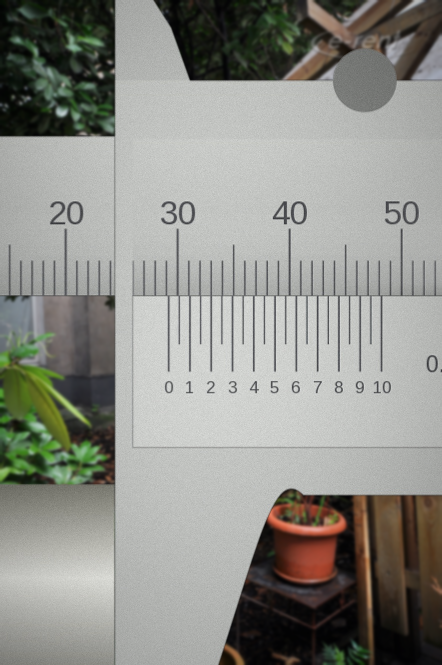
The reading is {"value": 29.2, "unit": "mm"}
